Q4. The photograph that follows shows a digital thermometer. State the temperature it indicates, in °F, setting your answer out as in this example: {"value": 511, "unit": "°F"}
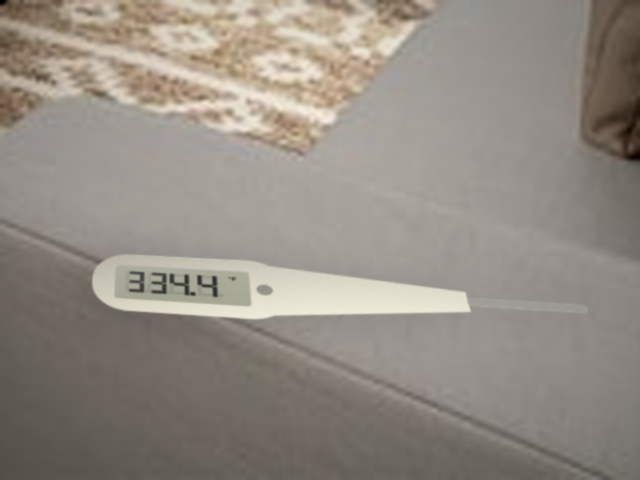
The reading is {"value": 334.4, "unit": "°F"}
